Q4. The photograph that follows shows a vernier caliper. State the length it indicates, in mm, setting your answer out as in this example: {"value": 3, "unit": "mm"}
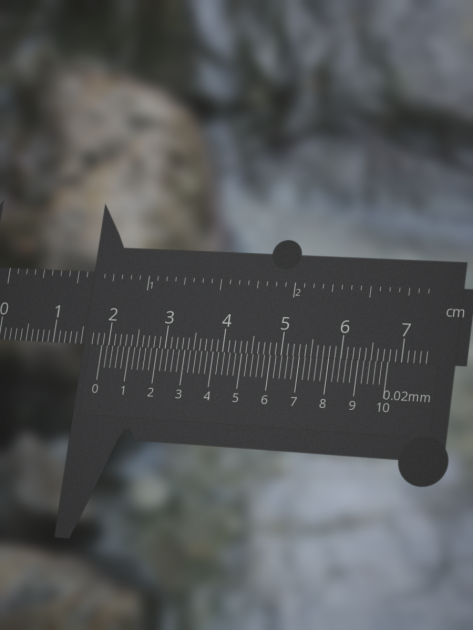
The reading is {"value": 18.8, "unit": "mm"}
